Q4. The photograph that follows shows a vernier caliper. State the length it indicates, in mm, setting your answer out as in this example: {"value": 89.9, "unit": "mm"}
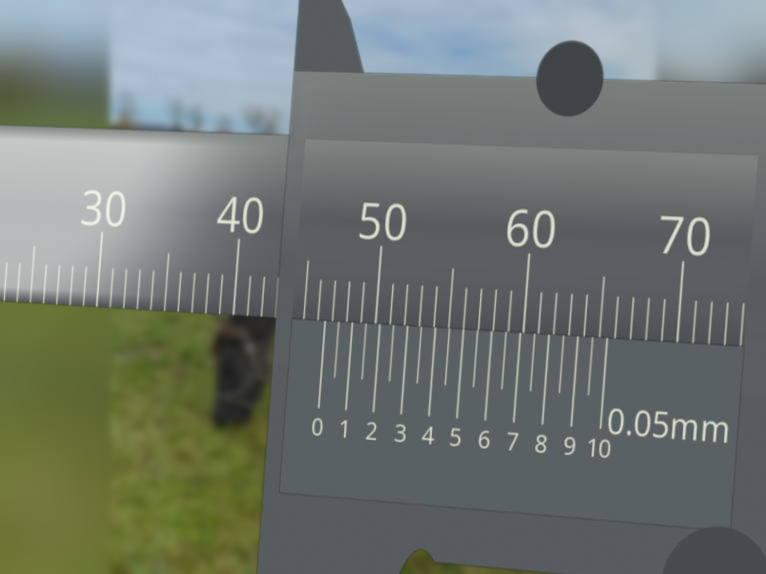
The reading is {"value": 46.5, "unit": "mm"}
